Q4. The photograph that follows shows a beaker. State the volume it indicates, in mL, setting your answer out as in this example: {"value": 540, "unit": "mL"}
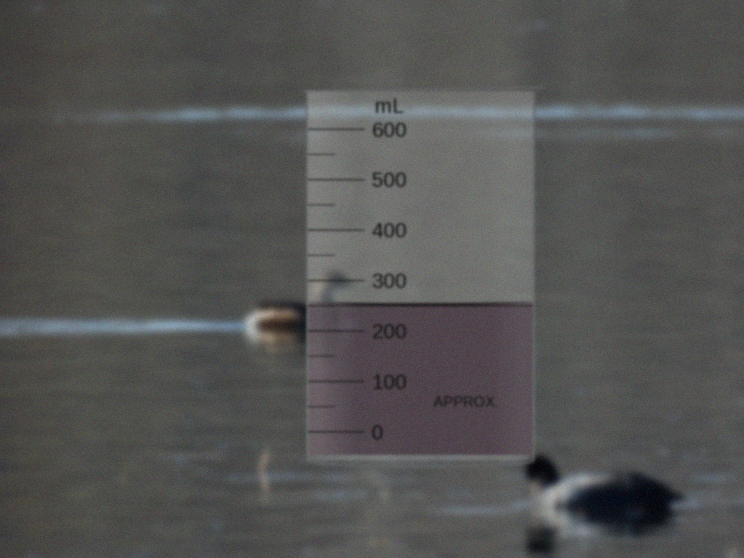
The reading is {"value": 250, "unit": "mL"}
